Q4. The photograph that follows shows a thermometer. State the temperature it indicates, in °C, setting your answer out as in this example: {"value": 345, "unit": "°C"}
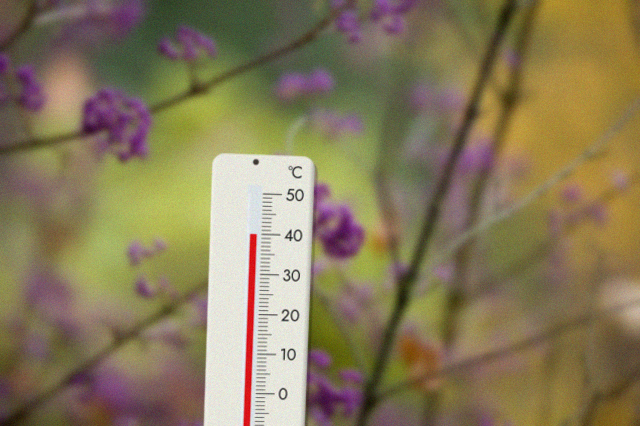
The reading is {"value": 40, "unit": "°C"}
